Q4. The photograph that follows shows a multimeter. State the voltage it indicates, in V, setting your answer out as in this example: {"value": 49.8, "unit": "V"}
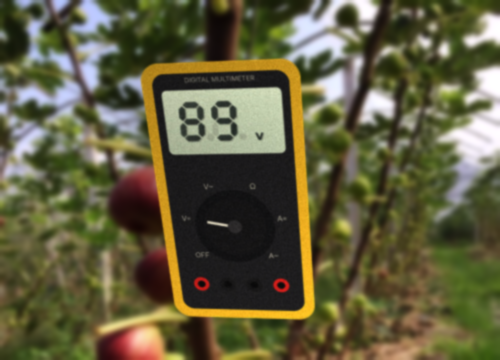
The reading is {"value": 89, "unit": "V"}
